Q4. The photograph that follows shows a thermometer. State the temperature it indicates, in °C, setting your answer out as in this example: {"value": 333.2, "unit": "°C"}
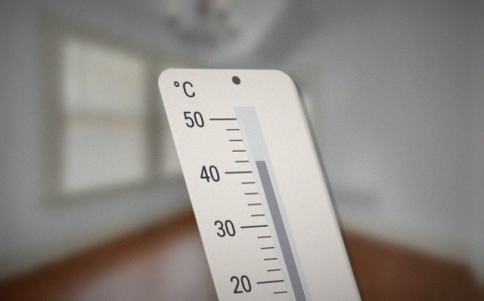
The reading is {"value": 42, "unit": "°C"}
